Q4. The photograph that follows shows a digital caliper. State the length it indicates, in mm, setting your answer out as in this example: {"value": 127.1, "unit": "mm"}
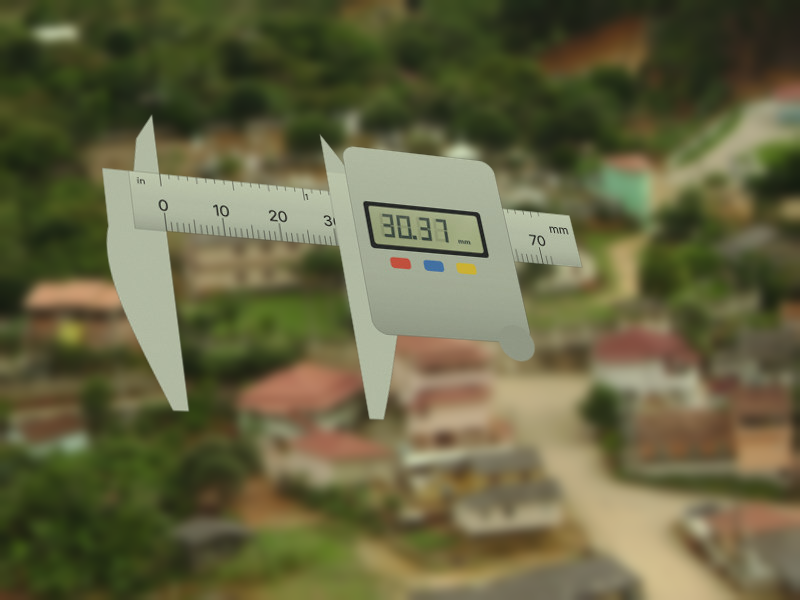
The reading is {"value": 30.37, "unit": "mm"}
